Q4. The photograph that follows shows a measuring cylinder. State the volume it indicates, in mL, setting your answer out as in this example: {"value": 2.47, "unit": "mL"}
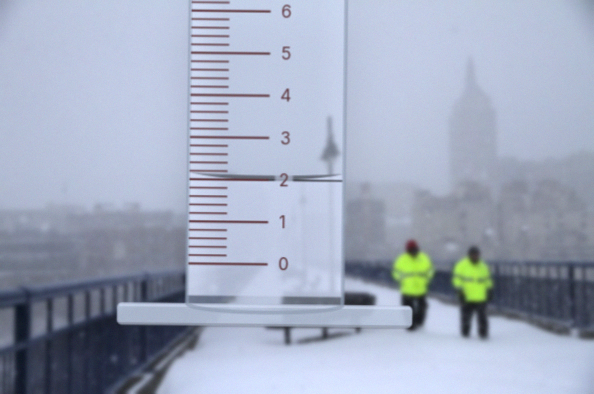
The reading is {"value": 2, "unit": "mL"}
